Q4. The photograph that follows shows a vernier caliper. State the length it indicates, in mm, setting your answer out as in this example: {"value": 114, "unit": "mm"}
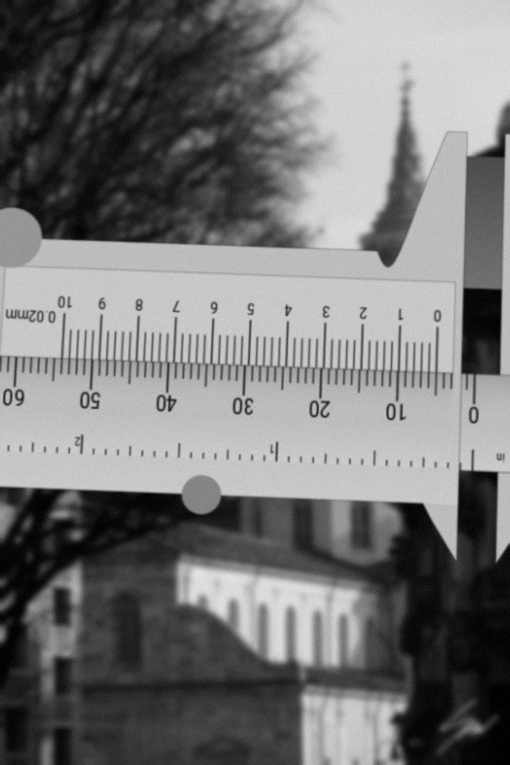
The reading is {"value": 5.0, "unit": "mm"}
